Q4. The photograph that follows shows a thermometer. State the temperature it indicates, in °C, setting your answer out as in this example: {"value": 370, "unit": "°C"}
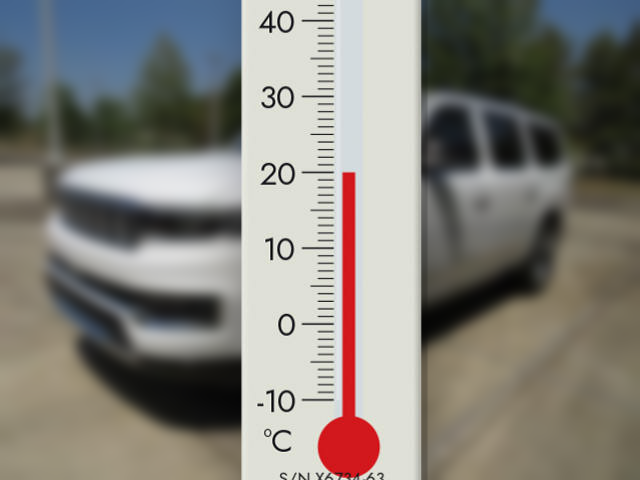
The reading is {"value": 20, "unit": "°C"}
